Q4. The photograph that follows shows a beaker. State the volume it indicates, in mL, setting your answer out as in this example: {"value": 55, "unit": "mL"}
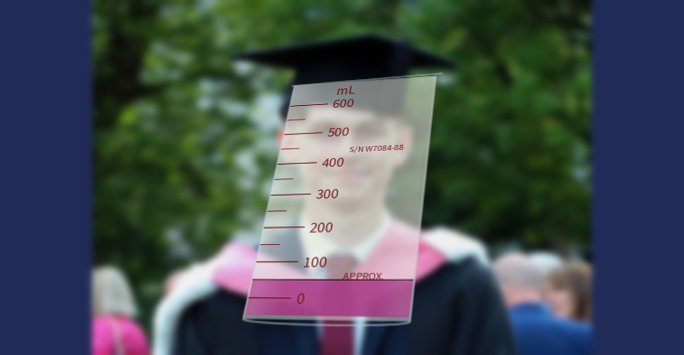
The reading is {"value": 50, "unit": "mL"}
